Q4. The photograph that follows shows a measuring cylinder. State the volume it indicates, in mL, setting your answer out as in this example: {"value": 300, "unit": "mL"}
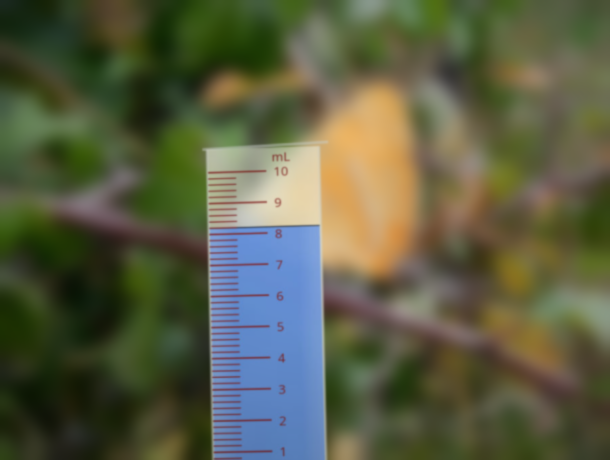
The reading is {"value": 8.2, "unit": "mL"}
